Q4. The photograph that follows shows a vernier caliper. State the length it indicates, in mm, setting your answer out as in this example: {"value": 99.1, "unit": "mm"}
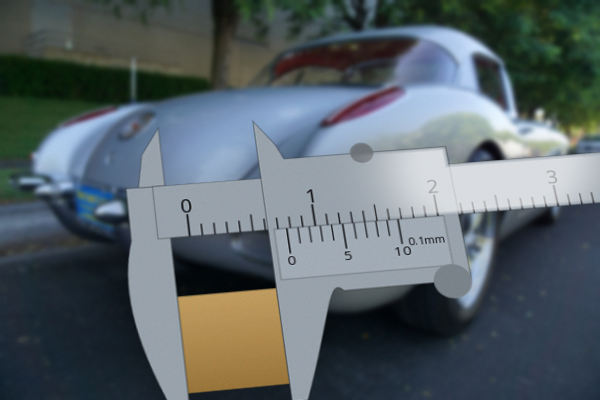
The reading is {"value": 7.7, "unit": "mm"}
